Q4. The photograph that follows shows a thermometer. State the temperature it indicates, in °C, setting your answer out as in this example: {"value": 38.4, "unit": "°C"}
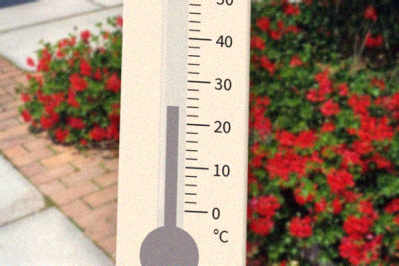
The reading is {"value": 24, "unit": "°C"}
